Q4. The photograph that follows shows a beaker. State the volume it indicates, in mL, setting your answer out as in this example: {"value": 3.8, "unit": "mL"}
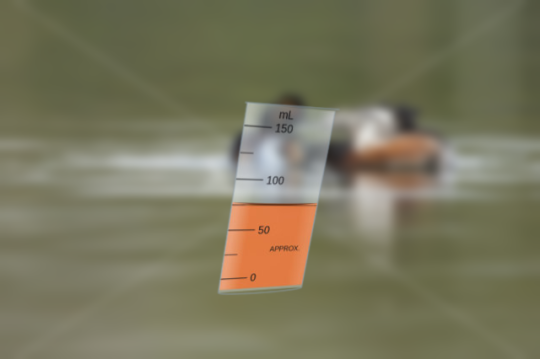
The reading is {"value": 75, "unit": "mL"}
